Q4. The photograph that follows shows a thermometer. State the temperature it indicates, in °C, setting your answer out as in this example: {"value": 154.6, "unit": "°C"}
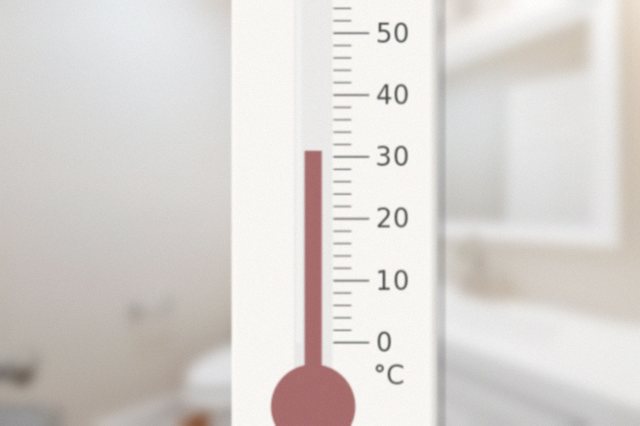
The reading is {"value": 31, "unit": "°C"}
